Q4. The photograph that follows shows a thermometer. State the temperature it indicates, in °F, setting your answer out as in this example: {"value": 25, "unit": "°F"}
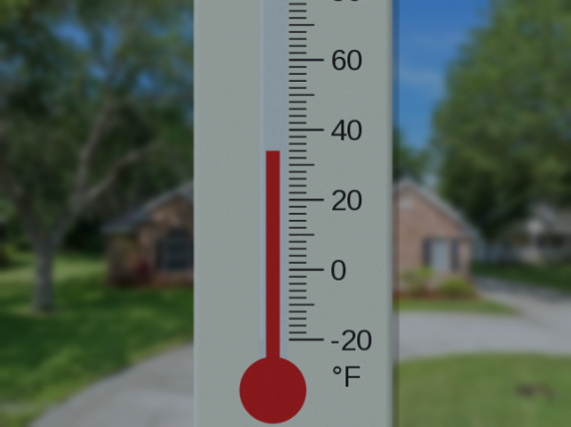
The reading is {"value": 34, "unit": "°F"}
